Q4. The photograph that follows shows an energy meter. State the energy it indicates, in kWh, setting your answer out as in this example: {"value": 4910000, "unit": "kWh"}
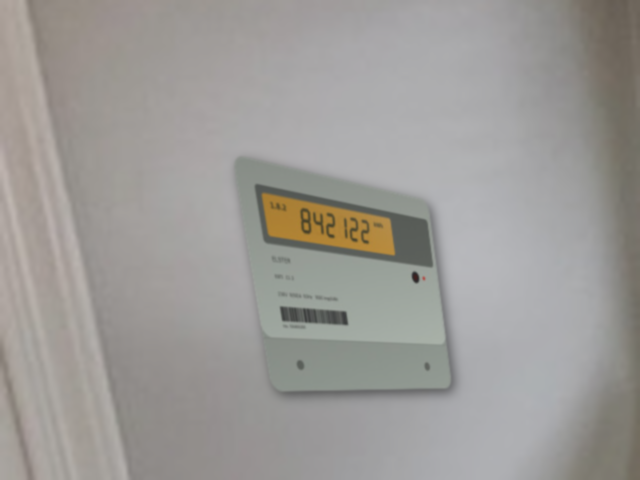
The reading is {"value": 842122, "unit": "kWh"}
